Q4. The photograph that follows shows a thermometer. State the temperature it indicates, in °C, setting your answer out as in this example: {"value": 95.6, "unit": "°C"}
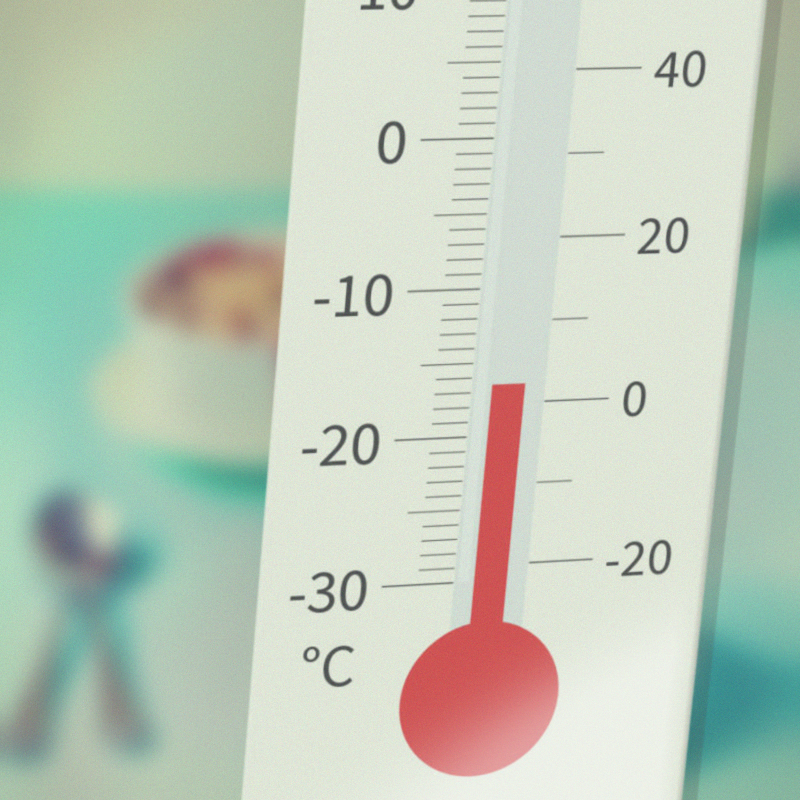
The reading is {"value": -16.5, "unit": "°C"}
